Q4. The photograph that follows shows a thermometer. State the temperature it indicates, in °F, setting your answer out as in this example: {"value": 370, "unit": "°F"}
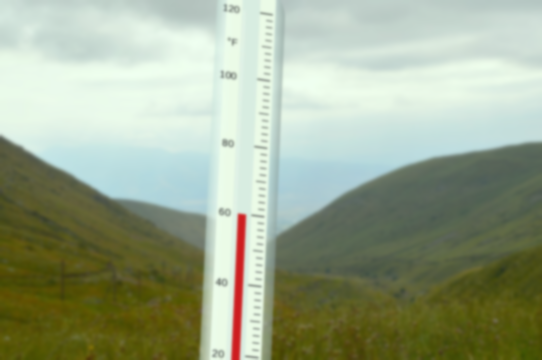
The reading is {"value": 60, "unit": "°F"}
